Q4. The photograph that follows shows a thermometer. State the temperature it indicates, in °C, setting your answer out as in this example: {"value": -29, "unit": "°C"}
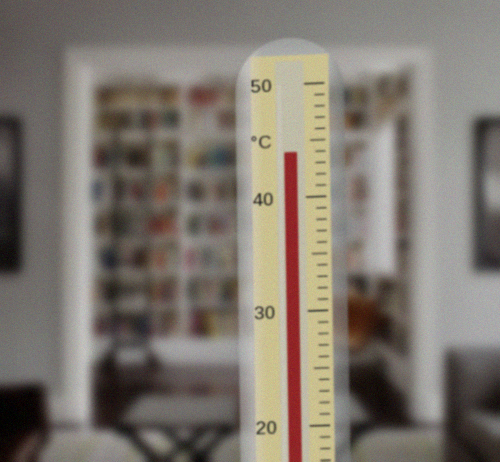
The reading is {"value": 44, "unit": "°C"}
